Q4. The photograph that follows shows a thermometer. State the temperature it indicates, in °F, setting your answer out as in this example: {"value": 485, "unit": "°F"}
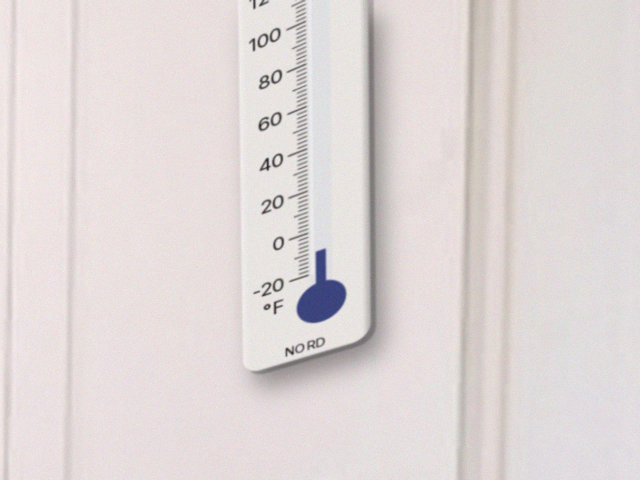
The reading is {"value": -10, "unit": "°F"}
